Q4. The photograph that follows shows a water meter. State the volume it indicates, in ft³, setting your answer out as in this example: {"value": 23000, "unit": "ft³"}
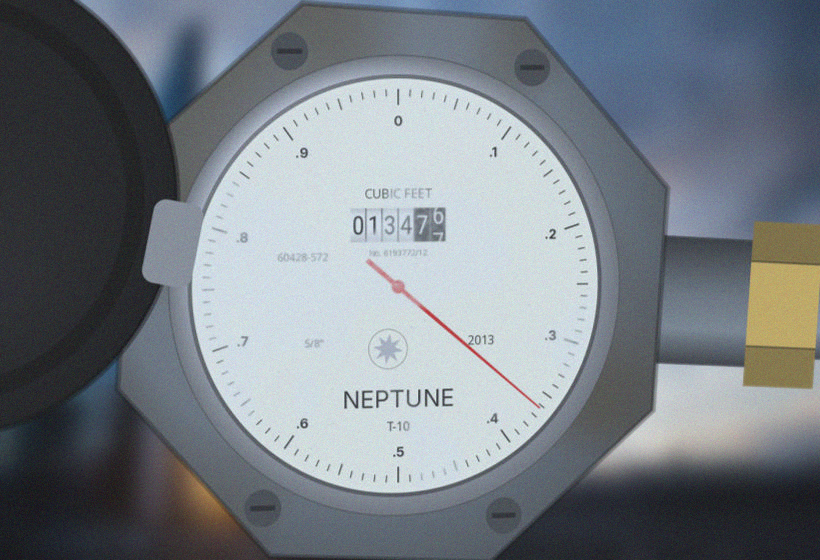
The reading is {"value": 13476.36, "unit": "ft³"}
